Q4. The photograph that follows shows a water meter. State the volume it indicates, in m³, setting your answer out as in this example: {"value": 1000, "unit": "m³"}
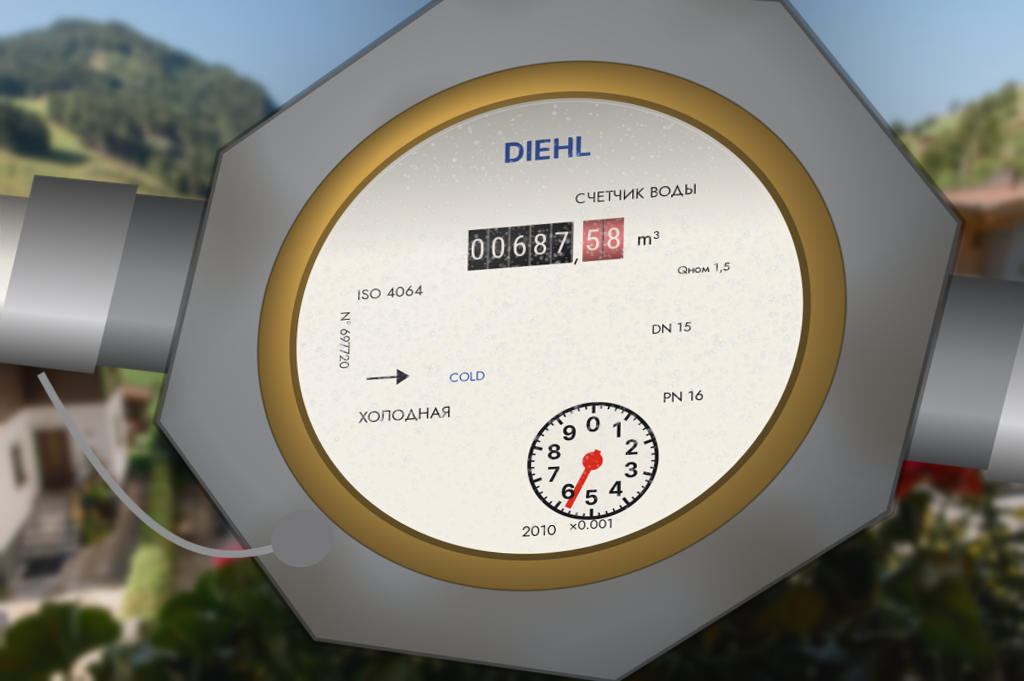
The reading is {"value": 687.585, "unit": "m³"}
